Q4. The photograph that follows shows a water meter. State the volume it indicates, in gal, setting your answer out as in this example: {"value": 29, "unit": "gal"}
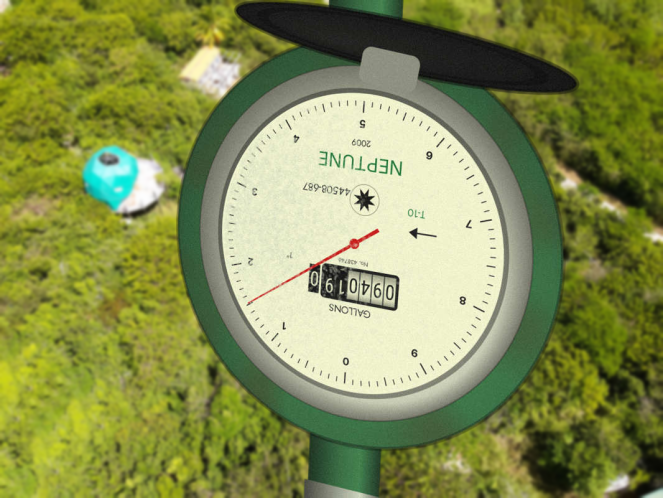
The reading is {"value": 940191.5, "unit": "gal"}
